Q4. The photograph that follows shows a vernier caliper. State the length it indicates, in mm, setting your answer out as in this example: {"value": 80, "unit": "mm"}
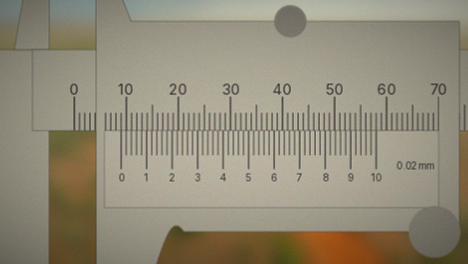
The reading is {"value": 9.0, "unit": "mm"}
